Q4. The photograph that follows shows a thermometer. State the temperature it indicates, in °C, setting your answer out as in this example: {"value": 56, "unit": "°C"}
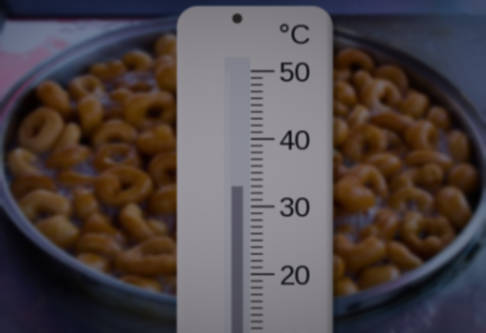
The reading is {"value": 33, "unit": "°C"}
